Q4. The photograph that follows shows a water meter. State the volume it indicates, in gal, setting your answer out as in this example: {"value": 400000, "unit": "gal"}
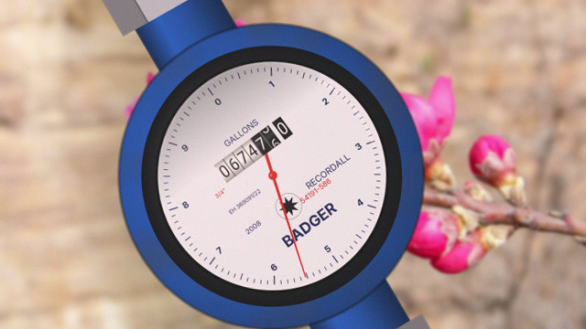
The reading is {"value": 674755.5, "unit": "gal"}
